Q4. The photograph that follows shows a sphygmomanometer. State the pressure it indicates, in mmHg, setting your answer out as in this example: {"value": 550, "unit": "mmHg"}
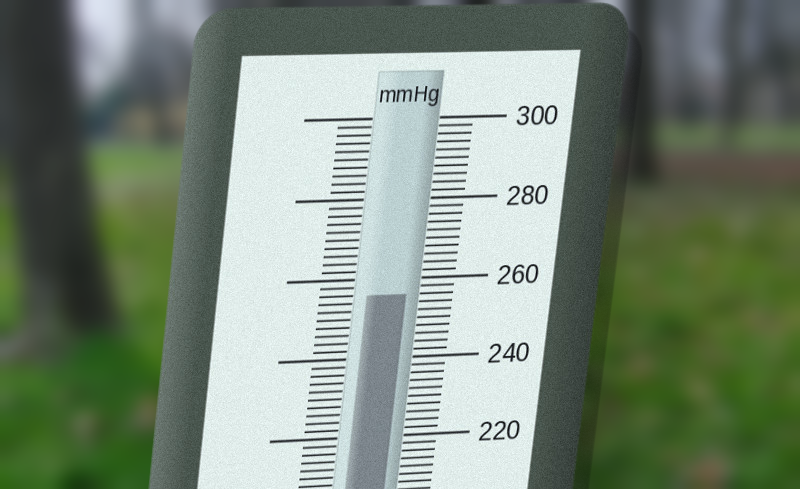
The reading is {"value": 256, "unit": "mmHg"}
